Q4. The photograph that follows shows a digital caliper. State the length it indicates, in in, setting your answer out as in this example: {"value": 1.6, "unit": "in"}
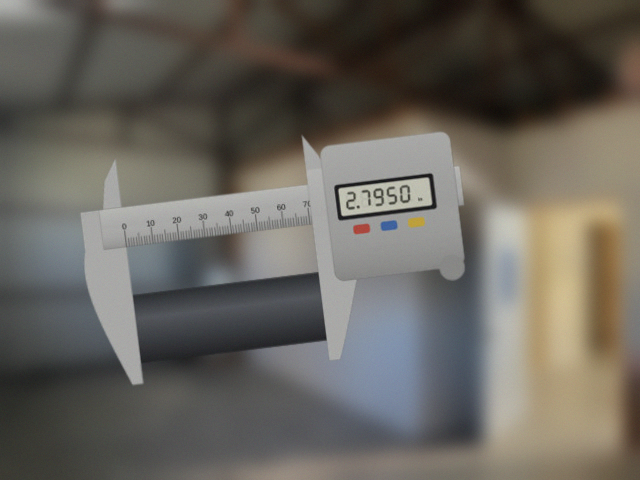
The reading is {"value": 2.7950, "unit": "in"}
